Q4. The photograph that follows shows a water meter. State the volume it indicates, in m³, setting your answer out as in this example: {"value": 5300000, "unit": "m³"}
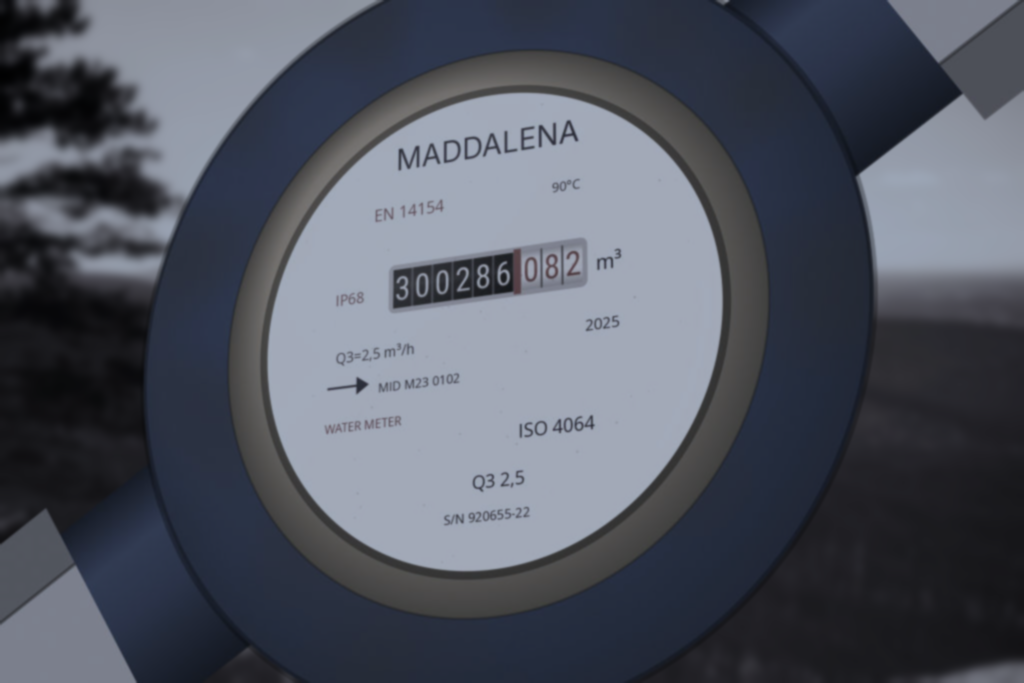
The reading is {"value": 300286.082, "unit": "m³"}
